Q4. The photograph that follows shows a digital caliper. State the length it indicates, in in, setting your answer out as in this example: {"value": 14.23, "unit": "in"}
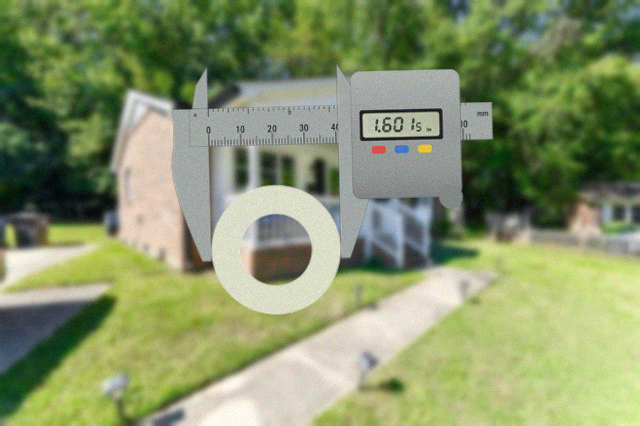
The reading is {"value": 1.6015, "unit": "in"}
